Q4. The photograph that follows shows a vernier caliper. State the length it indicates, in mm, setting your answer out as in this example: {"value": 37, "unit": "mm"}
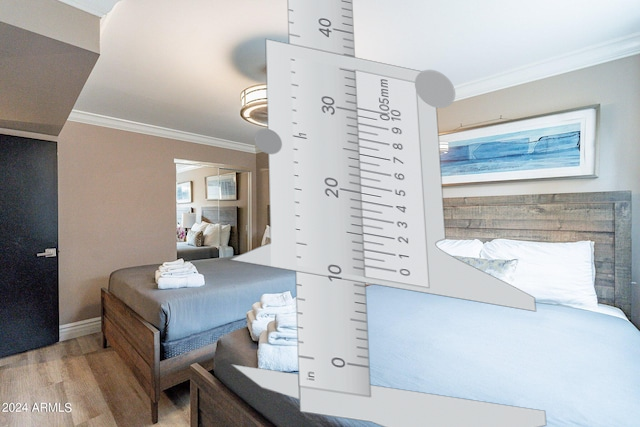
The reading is {"value": 11.4, "unit": "mm"}
